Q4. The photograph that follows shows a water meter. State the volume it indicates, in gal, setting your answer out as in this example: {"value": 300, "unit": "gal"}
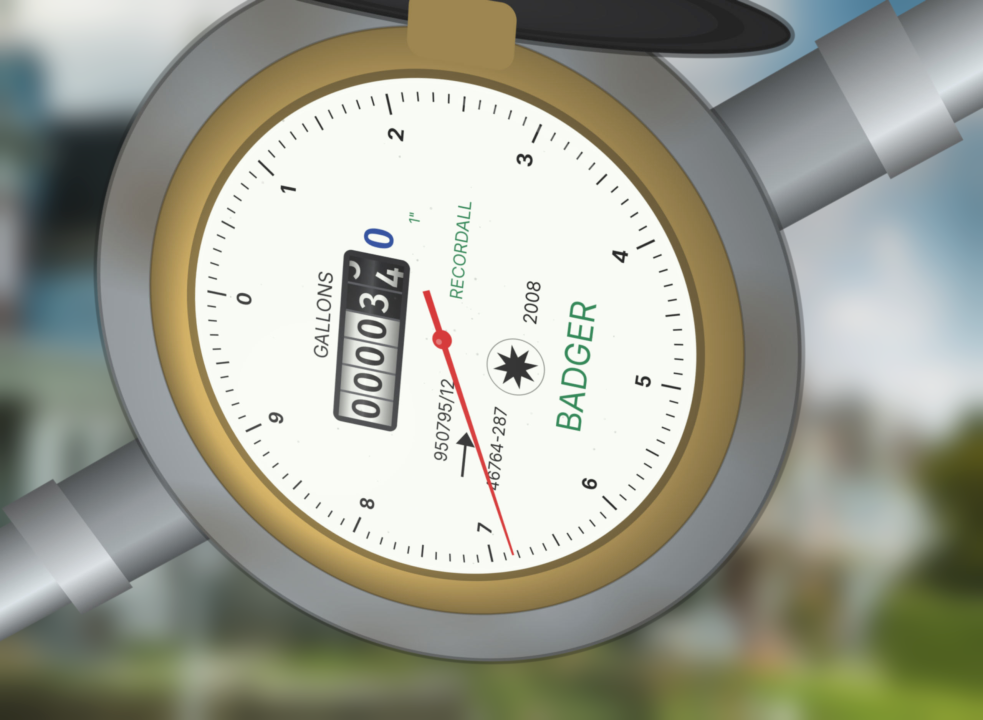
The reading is {"value": 336.8, "unit": "gal"}
